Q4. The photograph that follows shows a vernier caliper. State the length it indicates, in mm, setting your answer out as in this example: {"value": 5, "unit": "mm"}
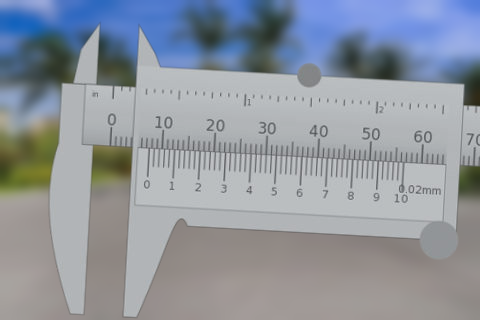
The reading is {"value": 7.5, "unit": "mm"}
